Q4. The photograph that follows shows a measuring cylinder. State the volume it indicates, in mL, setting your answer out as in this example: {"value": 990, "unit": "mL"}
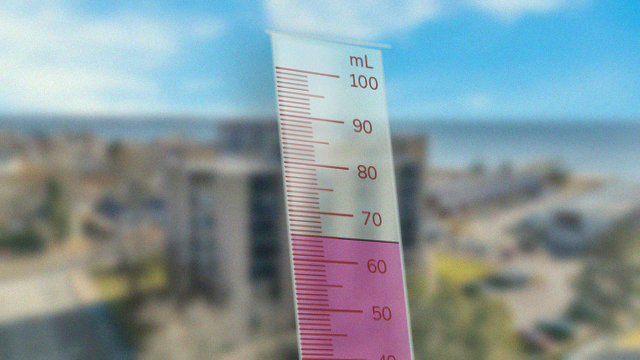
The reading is {"value": 65, "unit": "mL"}
